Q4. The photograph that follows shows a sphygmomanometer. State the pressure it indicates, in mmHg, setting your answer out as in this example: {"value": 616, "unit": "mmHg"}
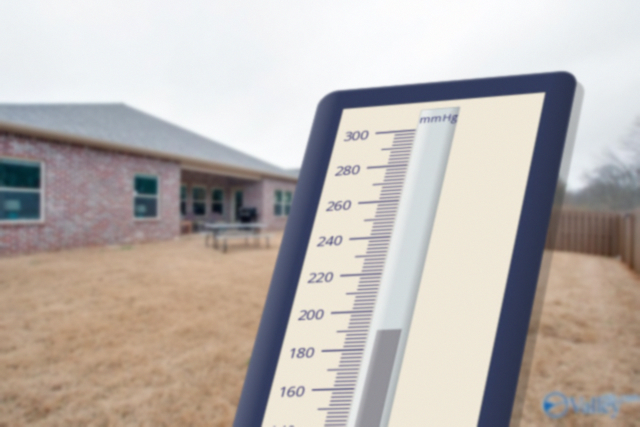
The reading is {"value": 190, "unit": "mmHg"}
